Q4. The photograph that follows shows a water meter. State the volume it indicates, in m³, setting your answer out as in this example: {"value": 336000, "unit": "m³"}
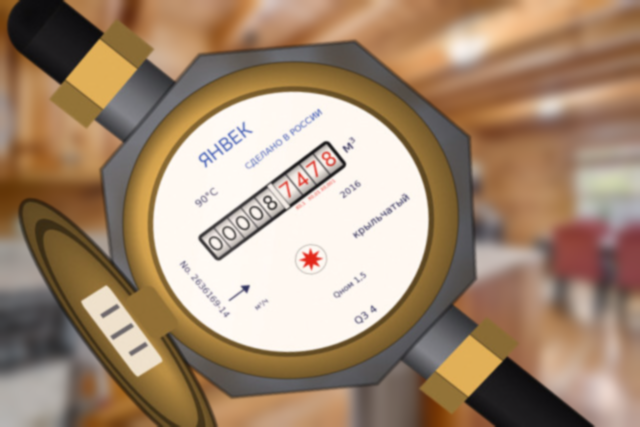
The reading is {"value": 8.7478, "unit": "m³"}
